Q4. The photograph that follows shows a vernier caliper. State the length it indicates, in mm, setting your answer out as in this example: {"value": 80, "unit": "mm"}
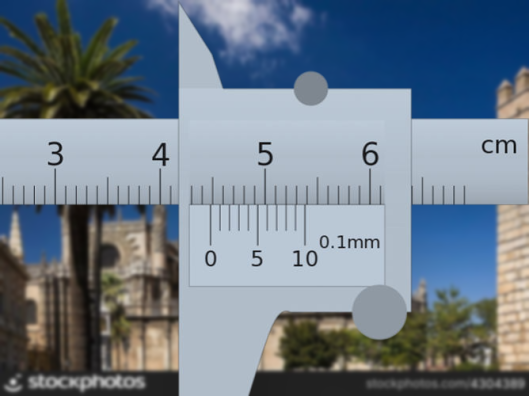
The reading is {"value": 44.8, "unit": "mm"}
